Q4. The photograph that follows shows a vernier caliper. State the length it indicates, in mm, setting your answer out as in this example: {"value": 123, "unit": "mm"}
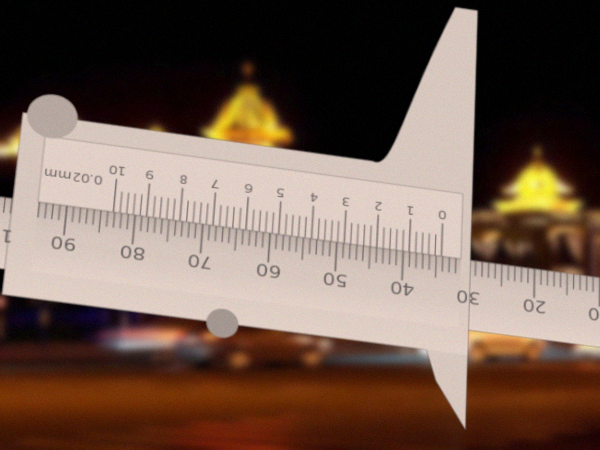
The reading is {"value": 34.2, "unit": "mm"}
